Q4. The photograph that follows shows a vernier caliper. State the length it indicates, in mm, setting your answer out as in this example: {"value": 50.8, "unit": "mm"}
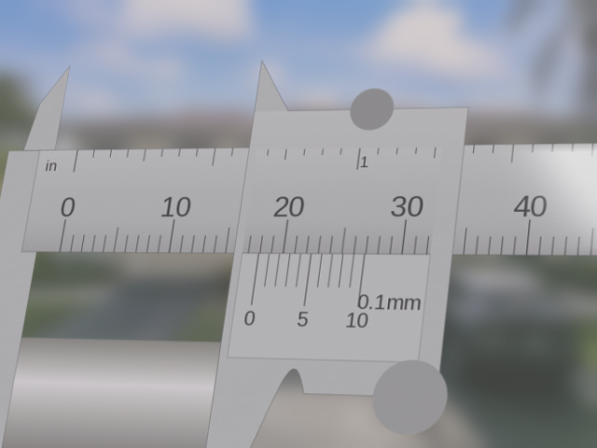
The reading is {"value": 17.9, "unit": "mm"}
